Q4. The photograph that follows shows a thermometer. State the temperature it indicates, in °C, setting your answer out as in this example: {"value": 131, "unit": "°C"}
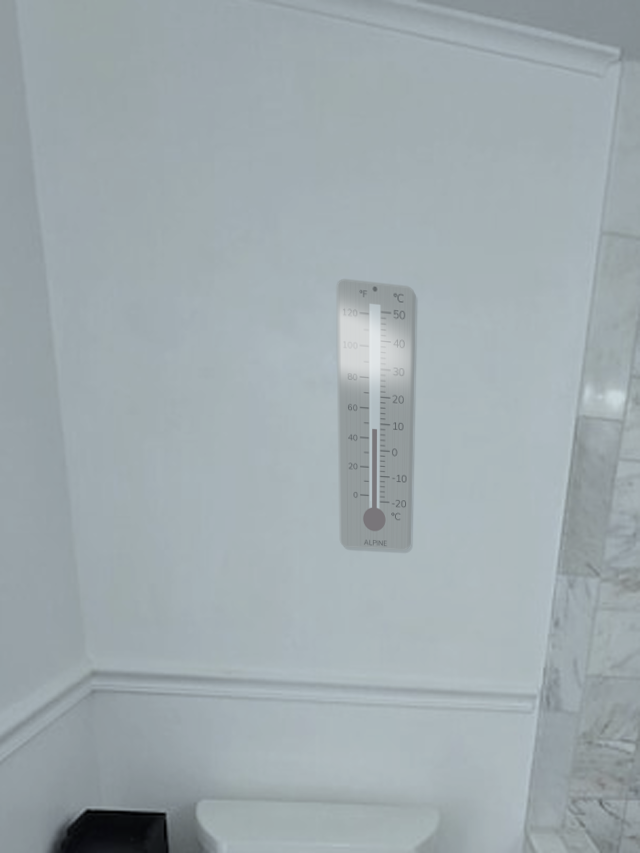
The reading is {"value": 8, "unit": "°C"}
